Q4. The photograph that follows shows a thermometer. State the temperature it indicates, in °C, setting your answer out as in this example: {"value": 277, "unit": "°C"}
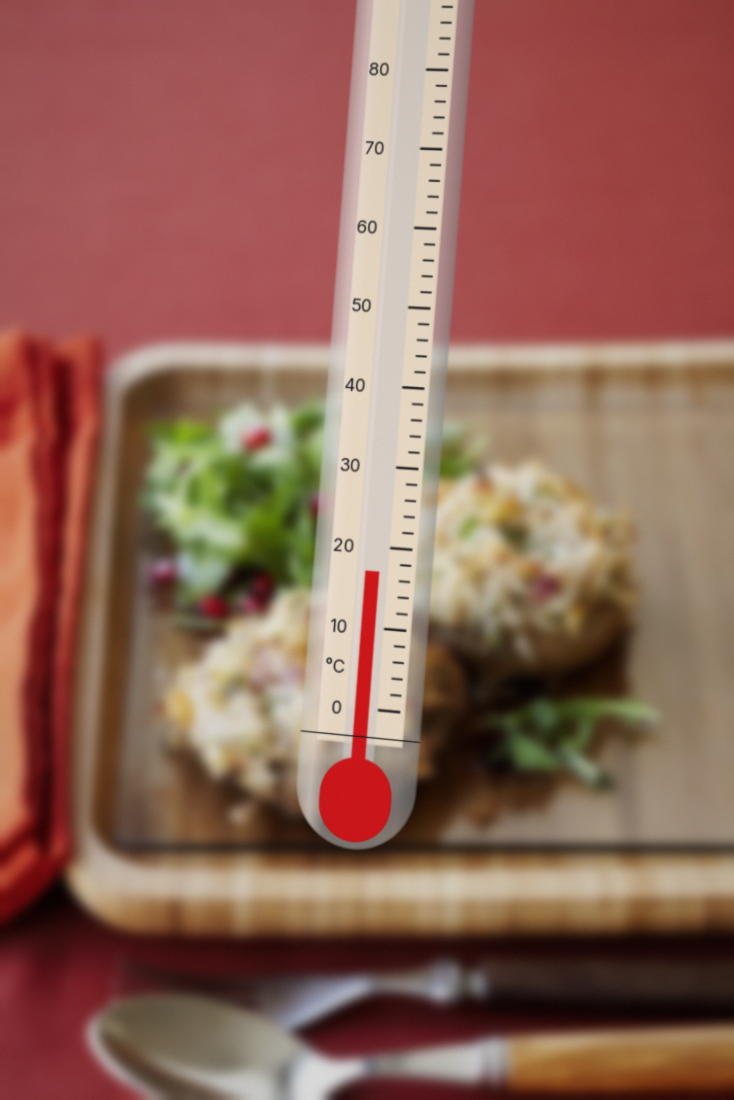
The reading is {"value": 17, "unit": "°C"}
